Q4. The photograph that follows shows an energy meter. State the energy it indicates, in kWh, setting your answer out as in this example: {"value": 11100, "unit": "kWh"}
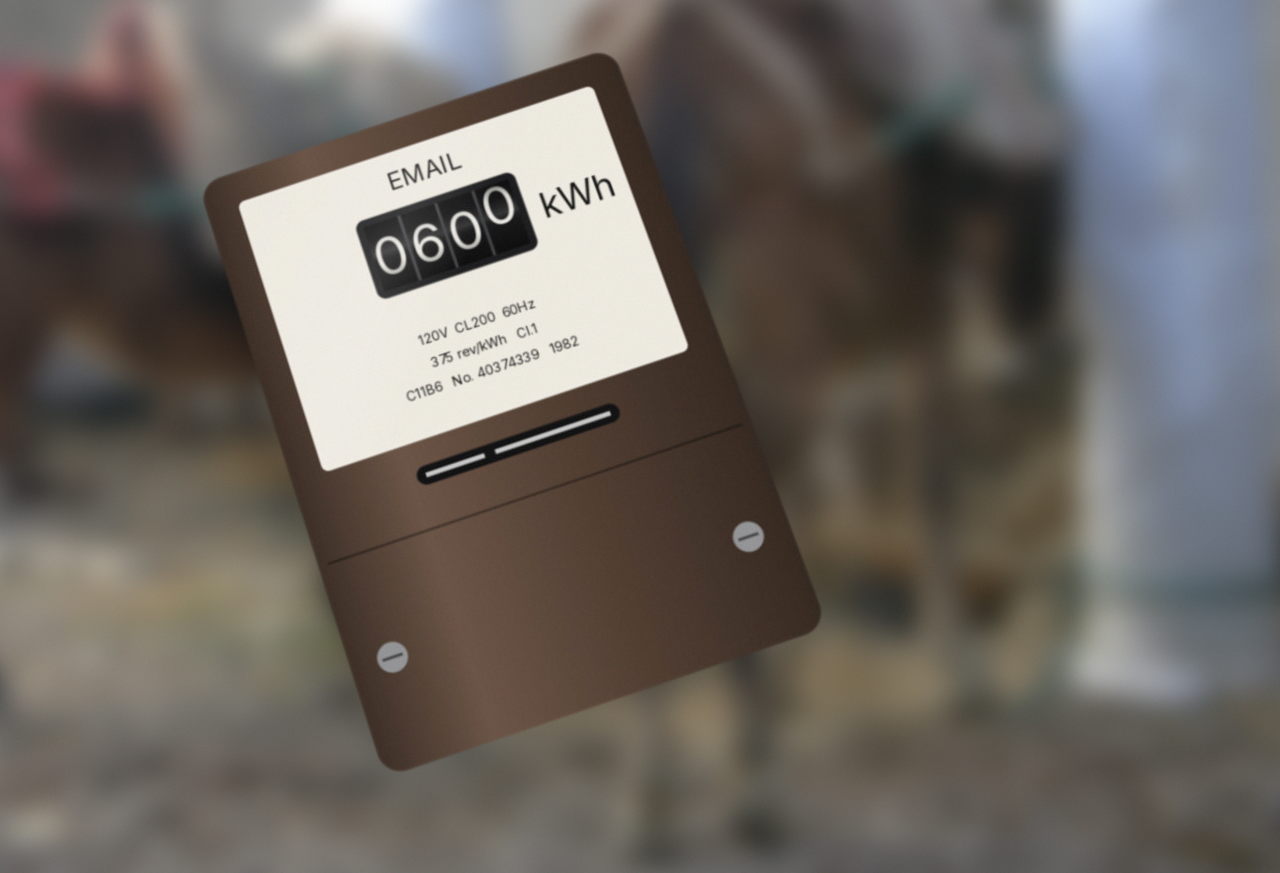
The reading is {"value": 600, "unit": "kWh"}
